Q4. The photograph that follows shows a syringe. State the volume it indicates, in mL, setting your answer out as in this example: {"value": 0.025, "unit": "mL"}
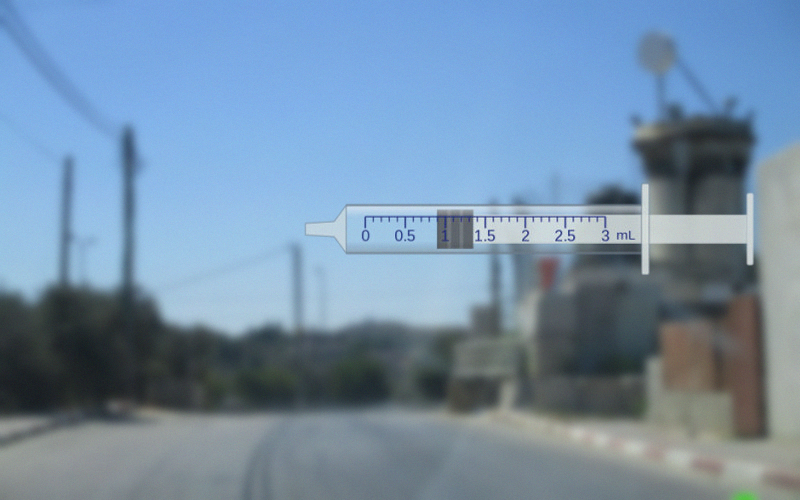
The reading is {"value": 0.9, "unit": "mL"}
